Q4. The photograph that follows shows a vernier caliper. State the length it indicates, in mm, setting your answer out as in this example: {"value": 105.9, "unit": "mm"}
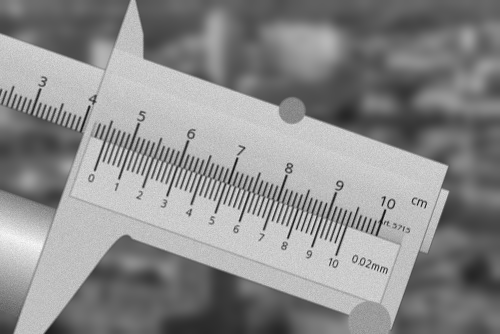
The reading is {"value": 45.0, "unit": "mm"}
